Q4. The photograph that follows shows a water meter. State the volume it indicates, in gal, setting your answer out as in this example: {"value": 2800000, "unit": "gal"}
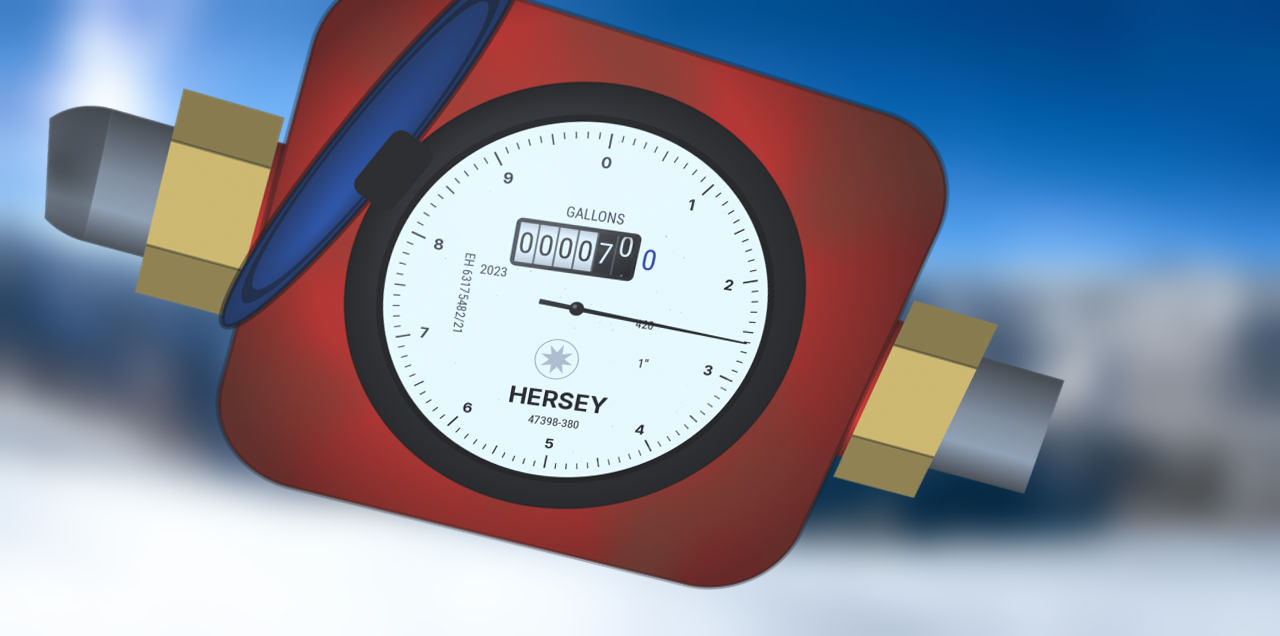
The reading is {"value": 702.6, "unit": "gal"}
